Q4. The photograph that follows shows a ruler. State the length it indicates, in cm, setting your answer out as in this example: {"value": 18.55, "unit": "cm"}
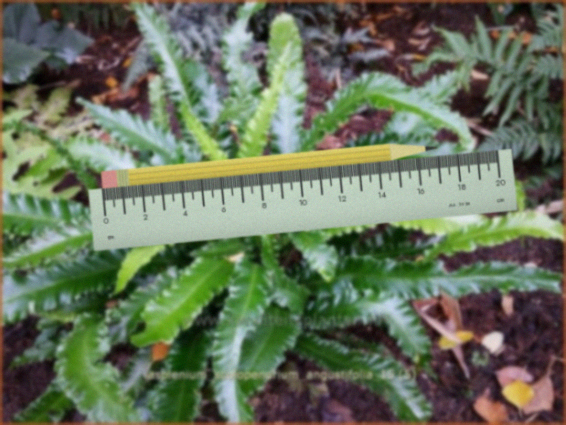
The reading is {"value": 17, "unit": "cm"}
